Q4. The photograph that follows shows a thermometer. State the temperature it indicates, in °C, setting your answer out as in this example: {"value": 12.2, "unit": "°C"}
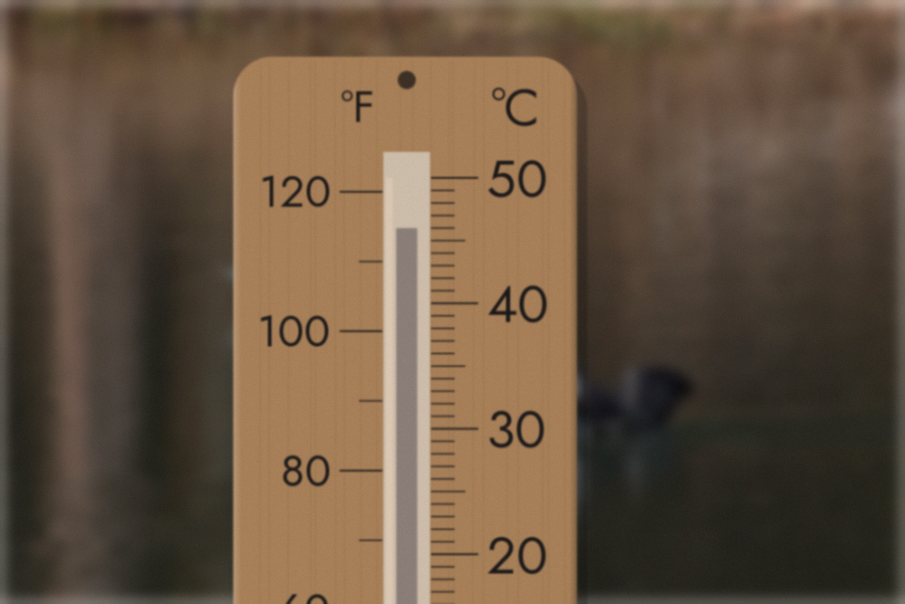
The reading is {"value": 46, "unit": "°C"}
